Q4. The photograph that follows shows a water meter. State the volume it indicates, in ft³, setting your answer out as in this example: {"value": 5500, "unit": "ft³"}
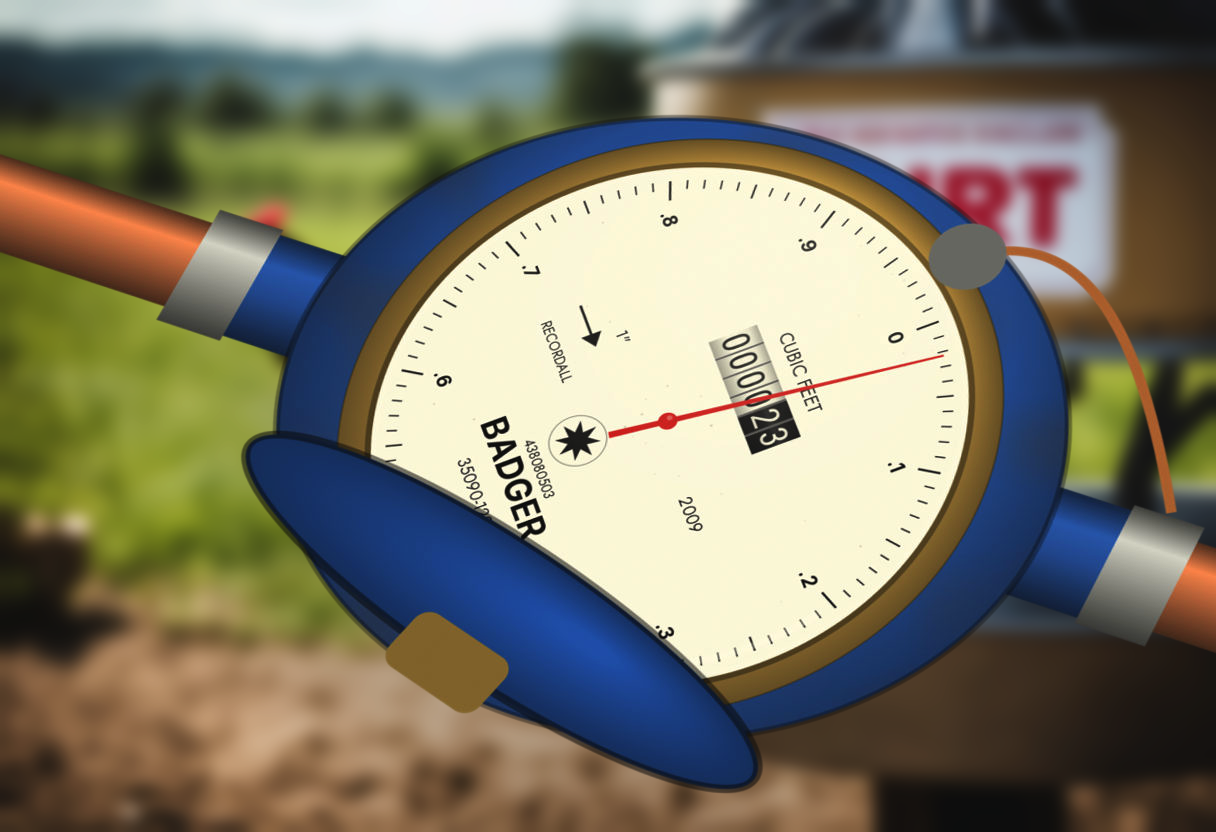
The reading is {"value": 23.02, "unit": "ft³"}
